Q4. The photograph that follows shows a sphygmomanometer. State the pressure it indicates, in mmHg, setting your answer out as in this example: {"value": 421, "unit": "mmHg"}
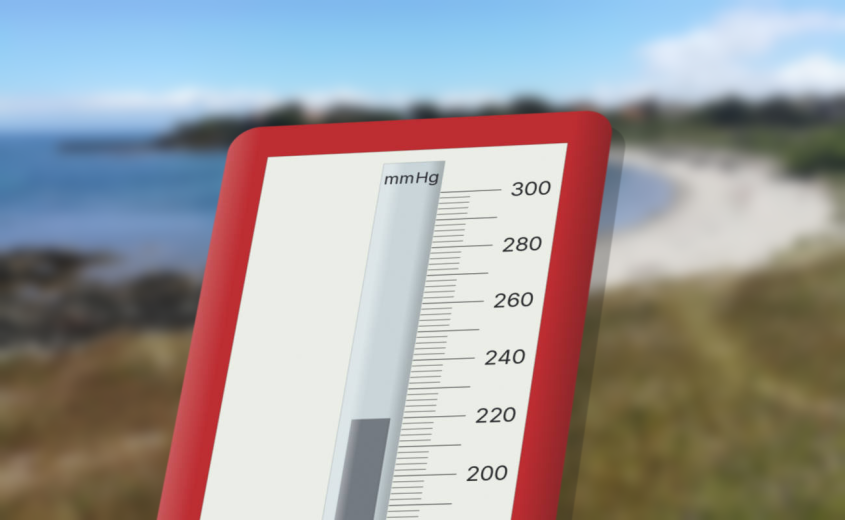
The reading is {"value": 220, "unit": "mmHg"}
